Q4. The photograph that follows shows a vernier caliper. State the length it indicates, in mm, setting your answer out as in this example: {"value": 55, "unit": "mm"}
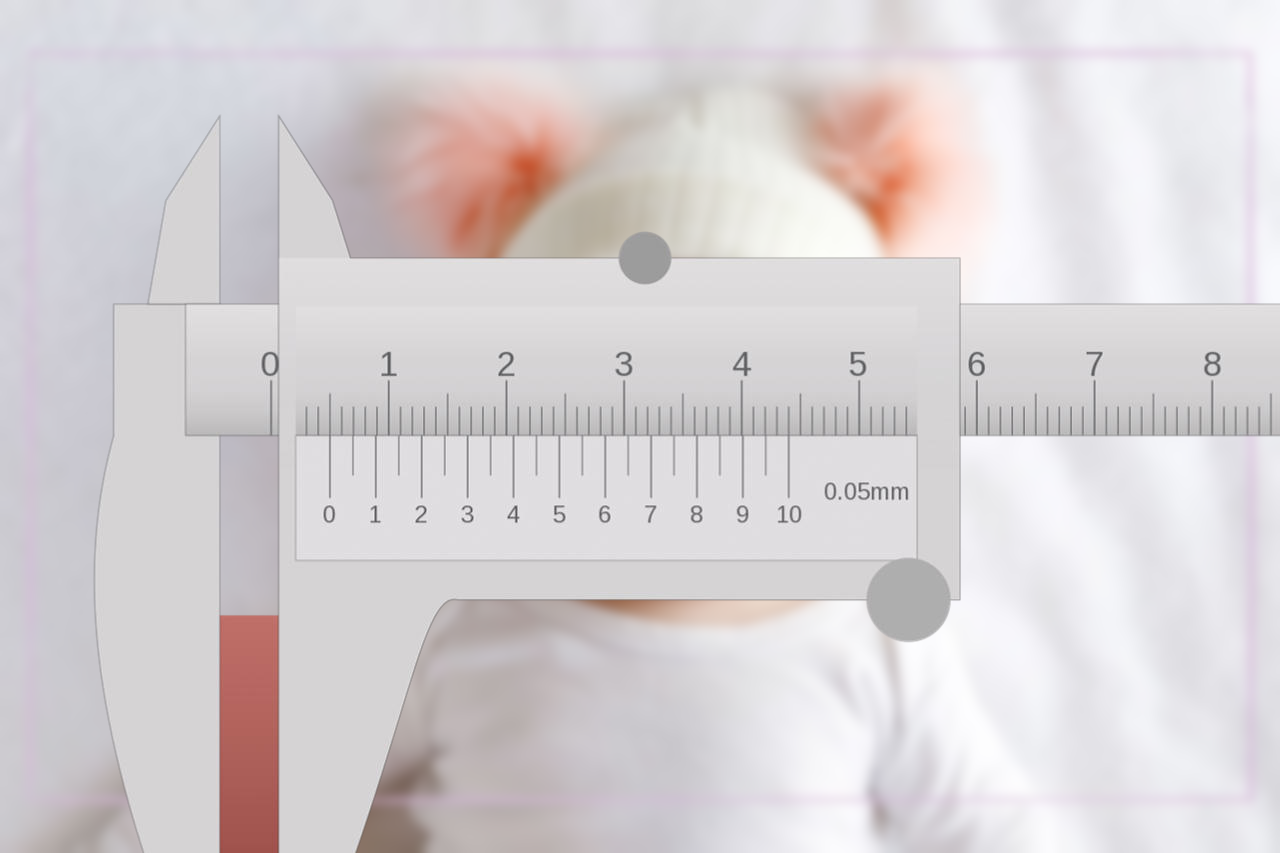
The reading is {"value": 5.0, "unit": "mm"}
